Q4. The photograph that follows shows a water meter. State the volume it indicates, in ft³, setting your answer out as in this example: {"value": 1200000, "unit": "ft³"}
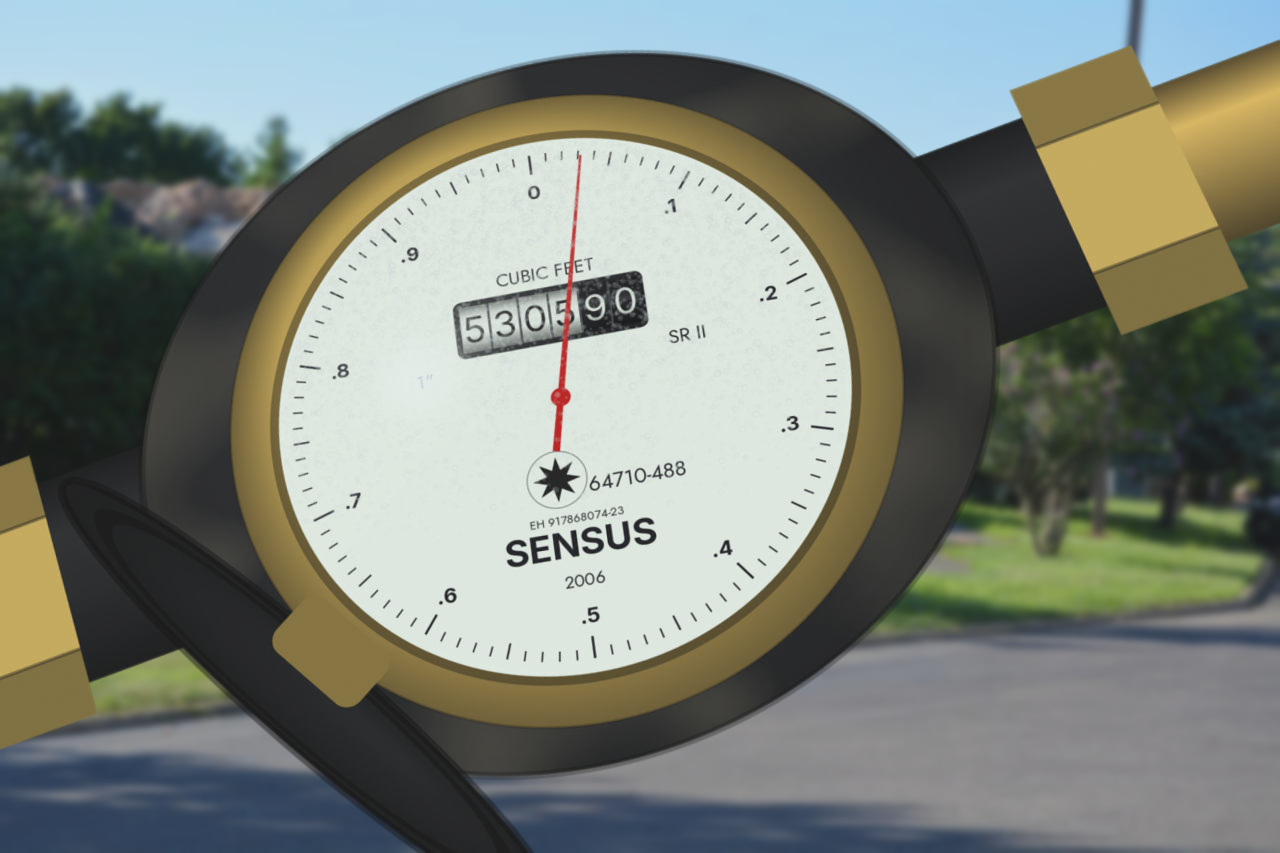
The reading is {"value": 530590.03, "unit": "ft³"}
